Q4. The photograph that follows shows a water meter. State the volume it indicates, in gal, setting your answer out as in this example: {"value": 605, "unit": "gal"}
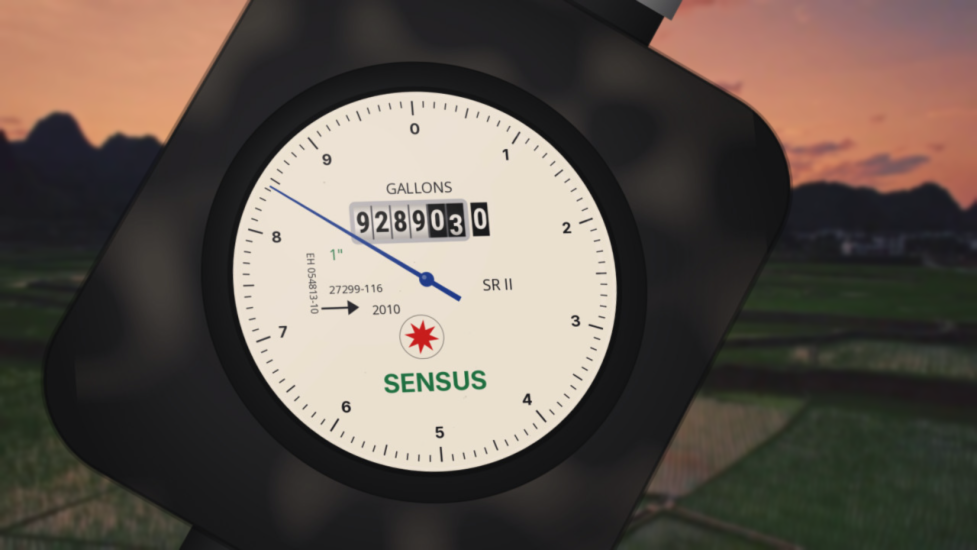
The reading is {"value": 9289028.4, "unit": "gal"}
